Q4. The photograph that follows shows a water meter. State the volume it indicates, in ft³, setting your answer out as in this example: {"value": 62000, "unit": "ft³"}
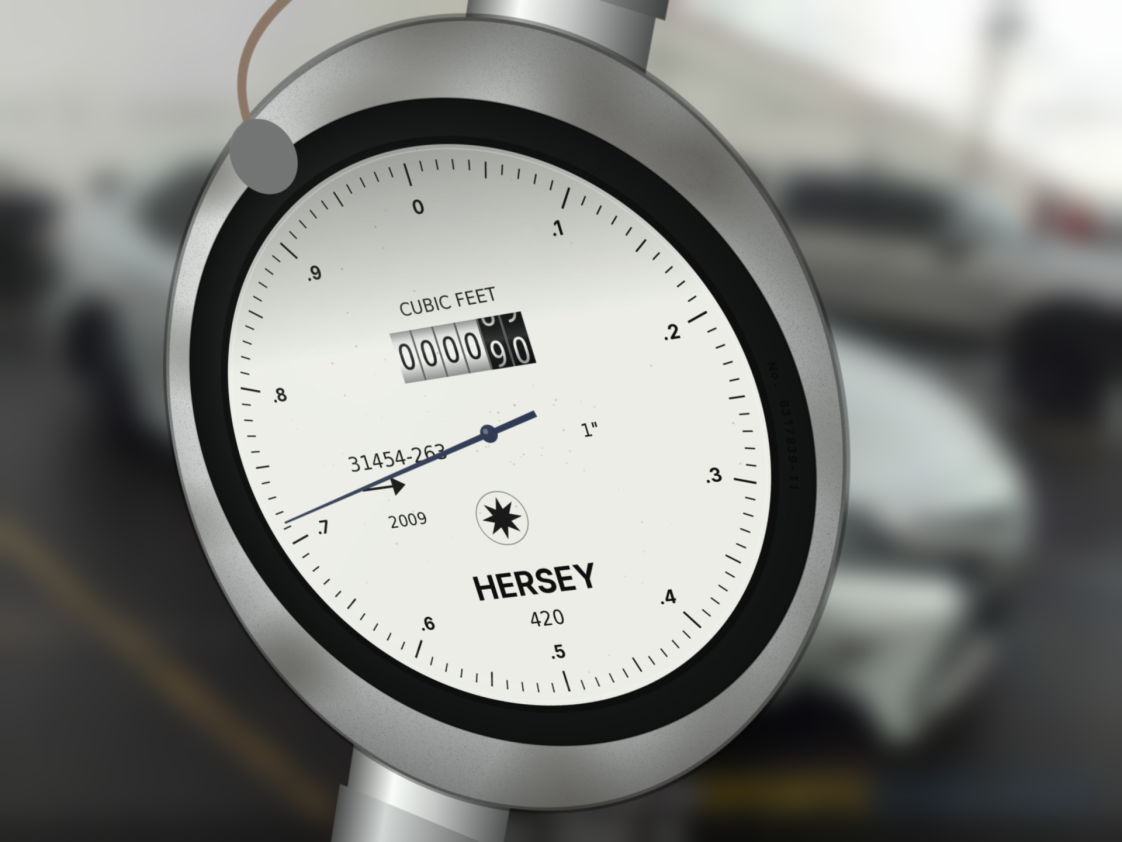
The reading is {"value": 89.71, "unit": "ft³"}
